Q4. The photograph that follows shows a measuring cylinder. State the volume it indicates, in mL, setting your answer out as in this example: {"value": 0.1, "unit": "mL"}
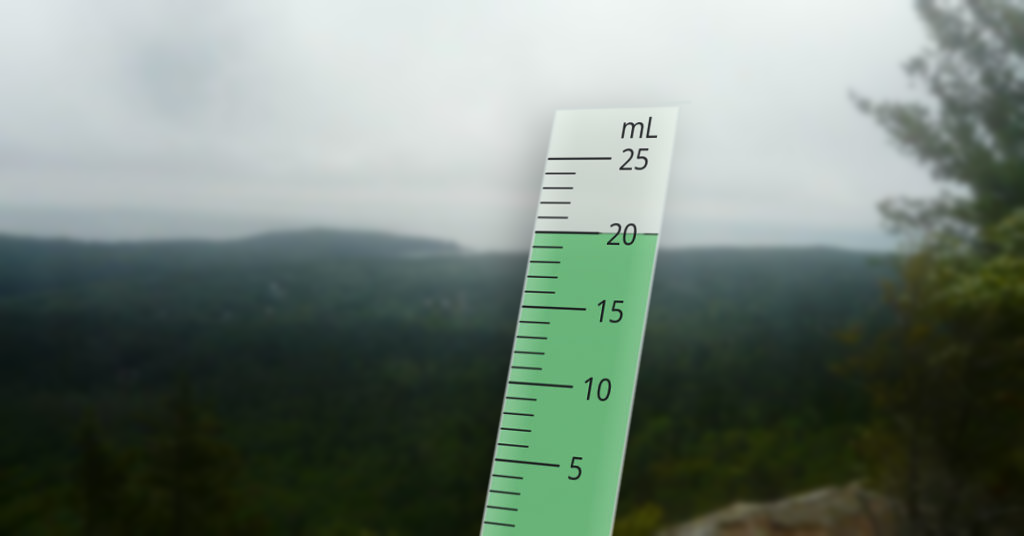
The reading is {"value": 20, "unit": "mL"}
